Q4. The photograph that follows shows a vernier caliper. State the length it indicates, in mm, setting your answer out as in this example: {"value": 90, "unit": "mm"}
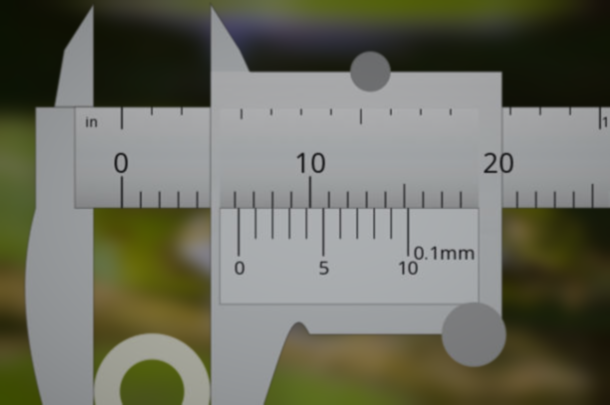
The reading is {"value": 6.2, "unit": "mm"}
